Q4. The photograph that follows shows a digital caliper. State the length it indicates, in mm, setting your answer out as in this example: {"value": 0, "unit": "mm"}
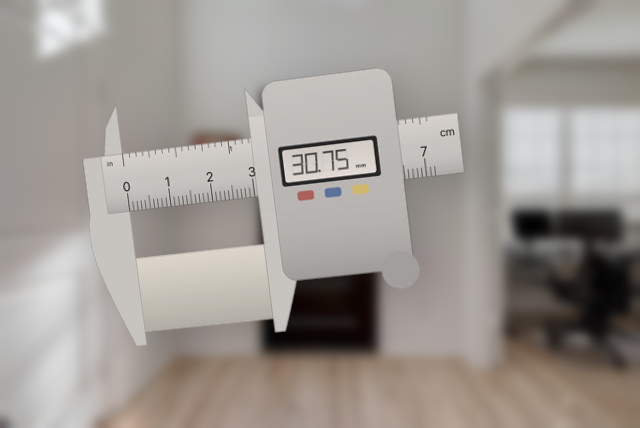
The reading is {"value": 30.75, "unit": "mm"}
